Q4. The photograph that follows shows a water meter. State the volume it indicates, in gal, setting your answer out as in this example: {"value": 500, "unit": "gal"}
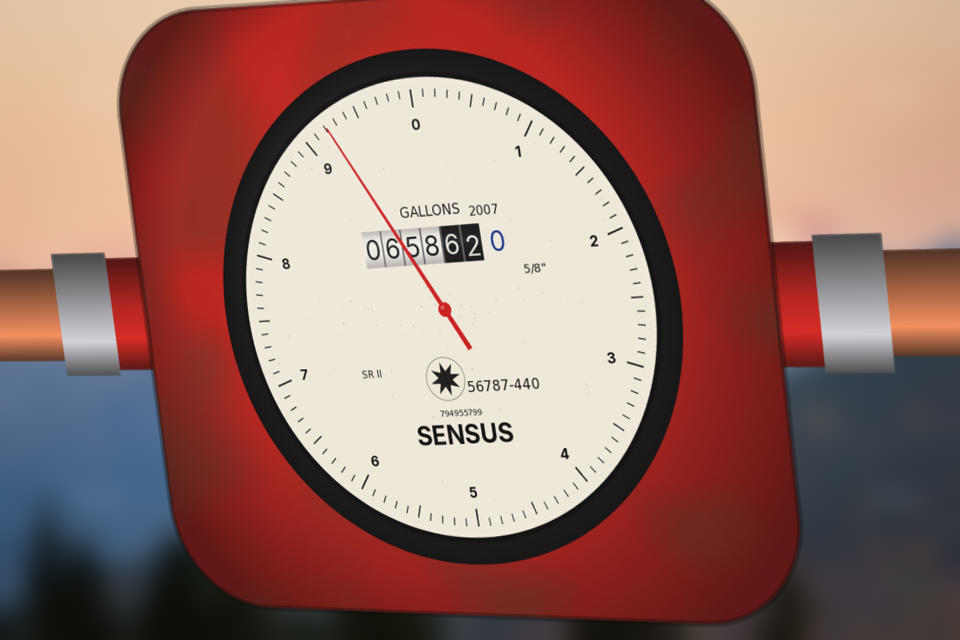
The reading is {"value": 658619.2, "unit": "gal"}
